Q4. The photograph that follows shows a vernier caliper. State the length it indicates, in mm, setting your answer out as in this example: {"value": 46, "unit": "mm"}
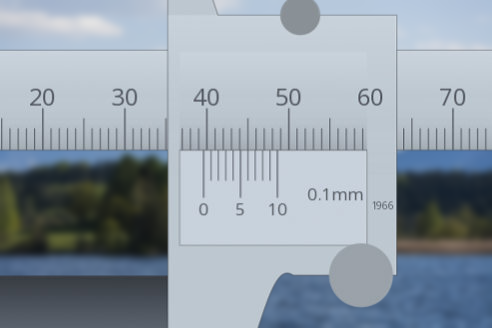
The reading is {"value": 39.6, "unit": "mm"}
